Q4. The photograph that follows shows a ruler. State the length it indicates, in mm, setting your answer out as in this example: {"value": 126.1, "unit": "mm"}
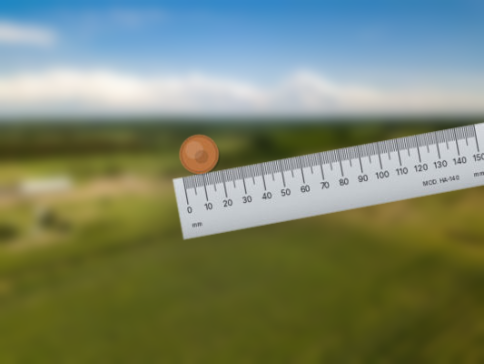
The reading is {"value": 20, "unit": "mm"}
